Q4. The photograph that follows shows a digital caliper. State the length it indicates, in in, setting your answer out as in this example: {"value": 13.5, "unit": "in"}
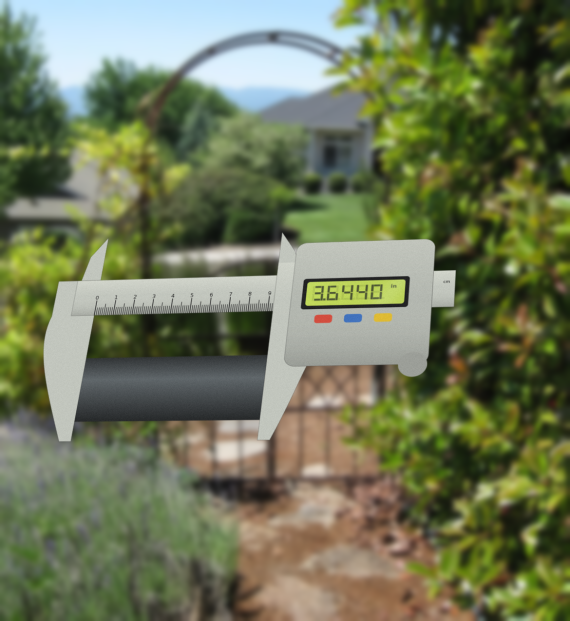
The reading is {"value": 3.6440, "unit": "in"}
